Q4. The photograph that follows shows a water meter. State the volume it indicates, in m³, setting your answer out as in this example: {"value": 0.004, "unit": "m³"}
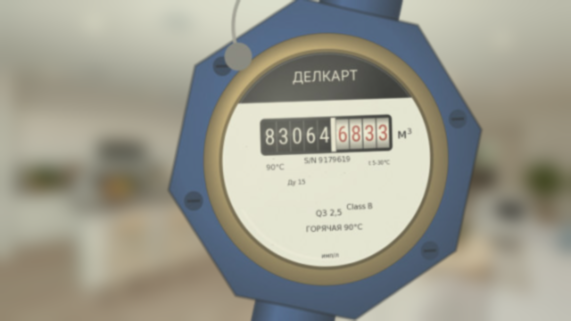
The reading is {"value": 83064.6833, "unit": "m³"}
